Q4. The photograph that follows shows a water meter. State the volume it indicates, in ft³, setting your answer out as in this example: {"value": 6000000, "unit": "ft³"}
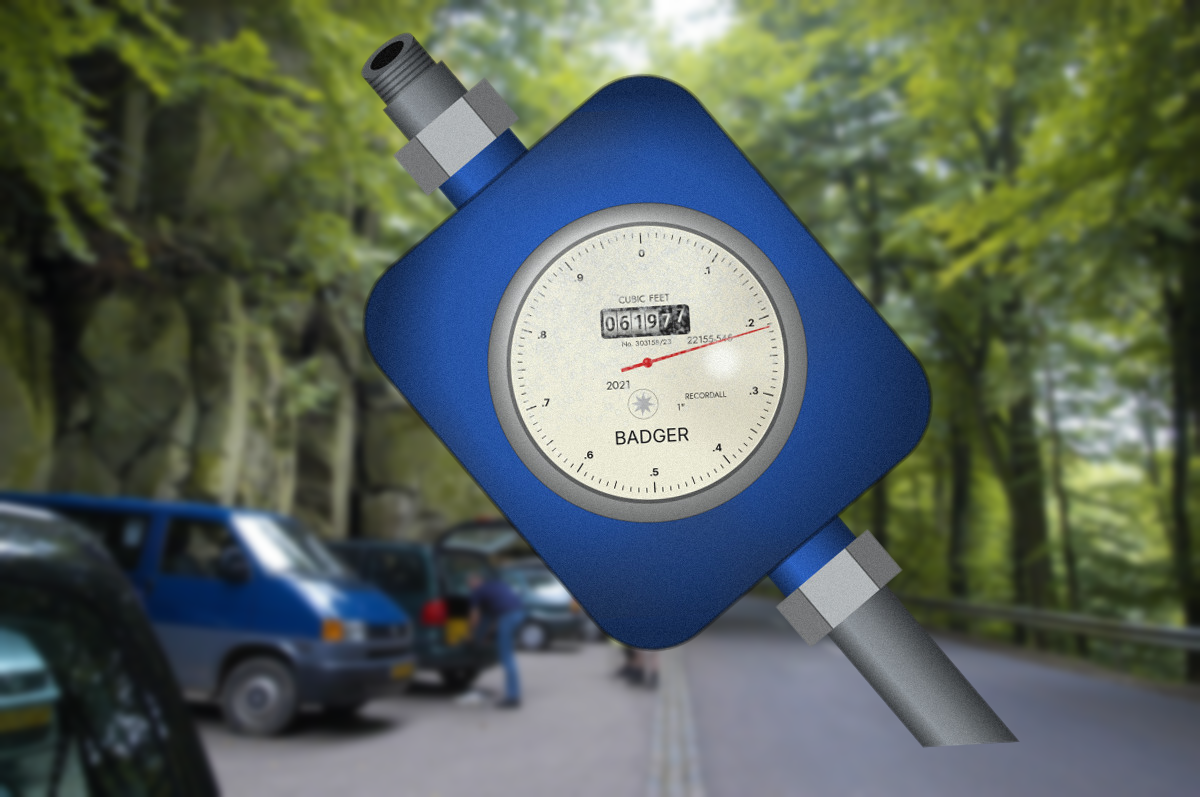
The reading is {"value": 61977.21, "unit": "ft³"}
